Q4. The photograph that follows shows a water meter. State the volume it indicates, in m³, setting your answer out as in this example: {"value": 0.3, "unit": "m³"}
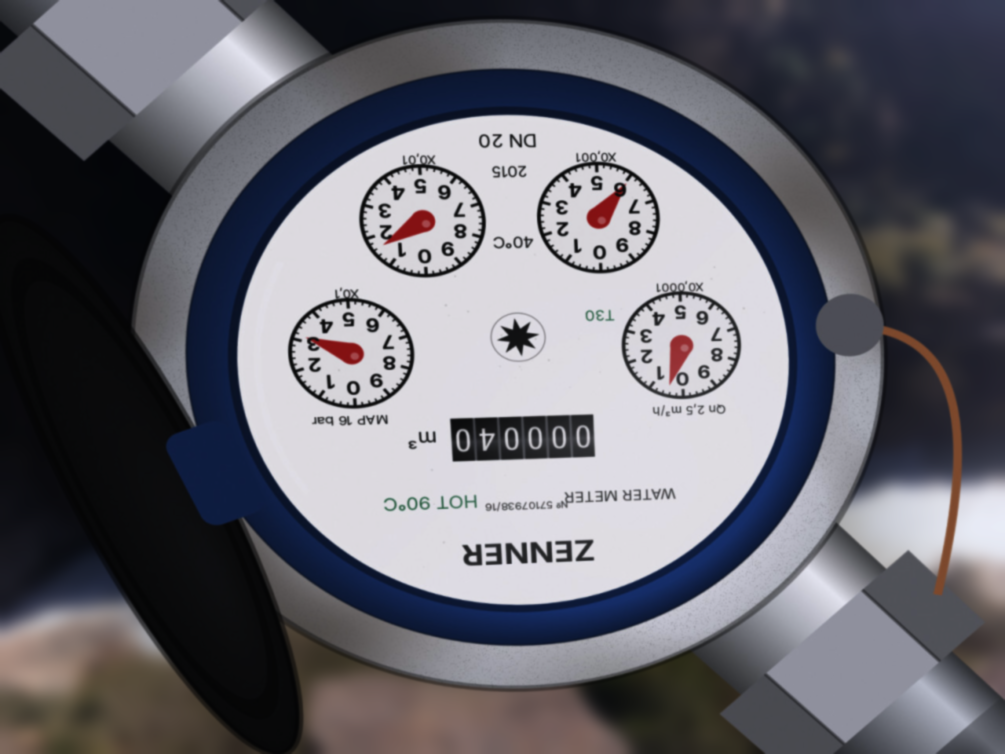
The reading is {"value": 40.3160, "unit": "m³"}
